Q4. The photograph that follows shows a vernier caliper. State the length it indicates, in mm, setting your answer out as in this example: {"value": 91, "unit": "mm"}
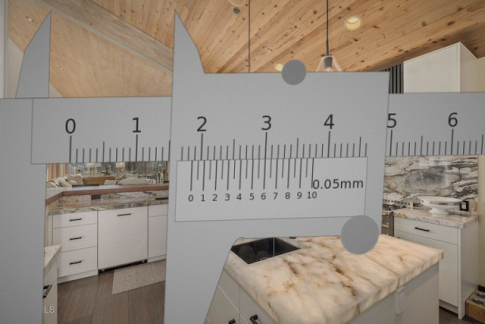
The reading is {"value": 18.6, "unit": "mm"}
